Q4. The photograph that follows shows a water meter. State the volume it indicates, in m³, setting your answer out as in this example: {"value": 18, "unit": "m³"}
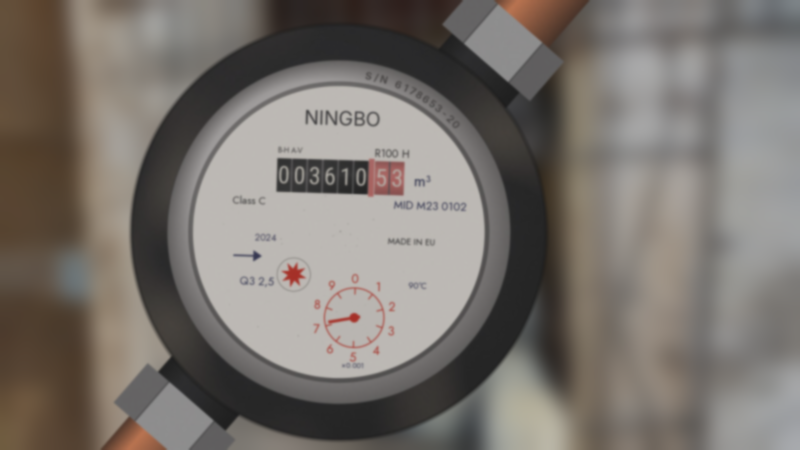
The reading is {"value": 3610.537, "unit": "m³"}
